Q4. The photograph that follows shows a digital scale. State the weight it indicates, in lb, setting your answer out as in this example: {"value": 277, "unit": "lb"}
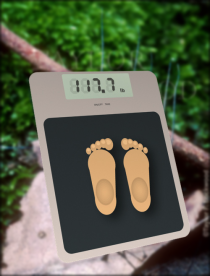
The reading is {"value": 117.7, "unit": "lb"}
